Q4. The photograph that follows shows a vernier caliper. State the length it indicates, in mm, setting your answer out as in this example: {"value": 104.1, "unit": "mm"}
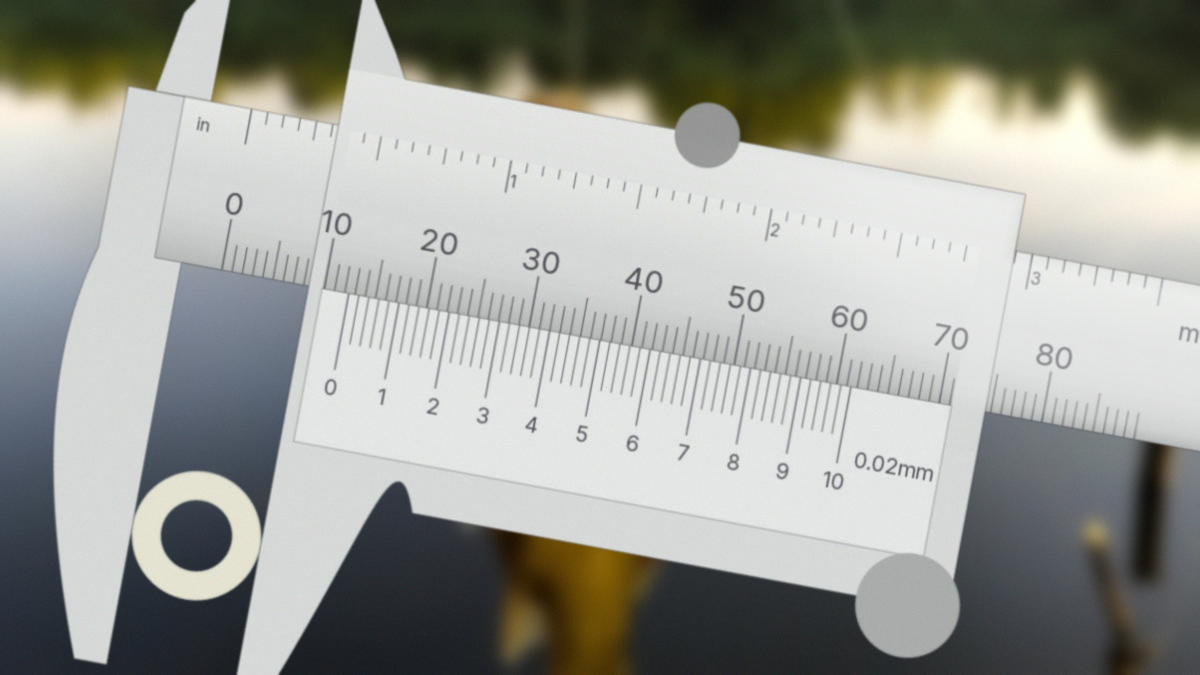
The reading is {"value": 12.4, "unit": "mm"}
